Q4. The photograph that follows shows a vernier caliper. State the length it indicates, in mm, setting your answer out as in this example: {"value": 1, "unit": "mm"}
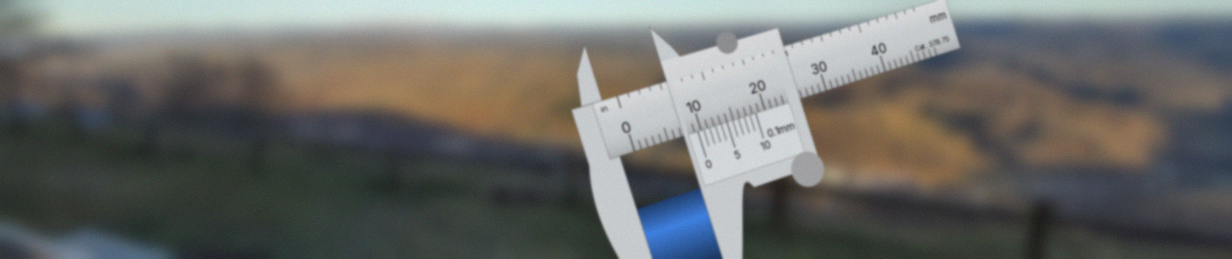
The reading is {"value": 9.5, "unit": "mm"}
